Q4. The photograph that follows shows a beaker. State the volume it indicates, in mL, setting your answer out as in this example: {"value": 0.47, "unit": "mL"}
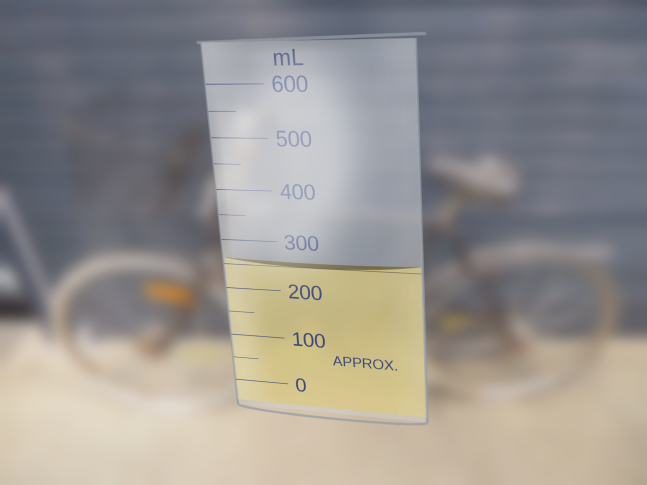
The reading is {"value": 250, "unit": "mL"}
